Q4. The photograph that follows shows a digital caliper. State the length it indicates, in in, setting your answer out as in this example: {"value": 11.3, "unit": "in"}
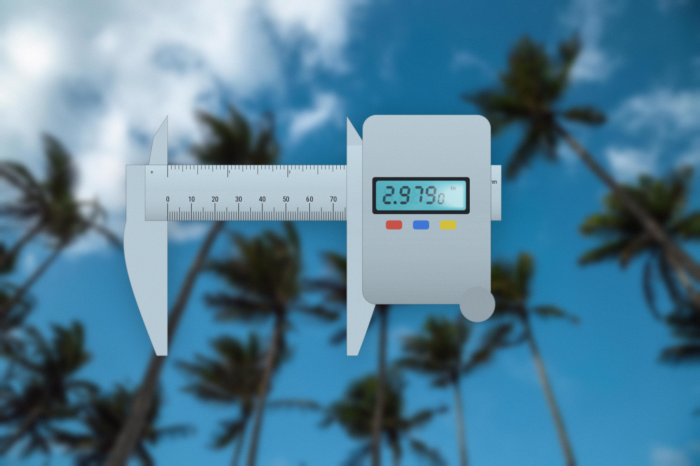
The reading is {"value": 2.9790, "unit": "in"}
